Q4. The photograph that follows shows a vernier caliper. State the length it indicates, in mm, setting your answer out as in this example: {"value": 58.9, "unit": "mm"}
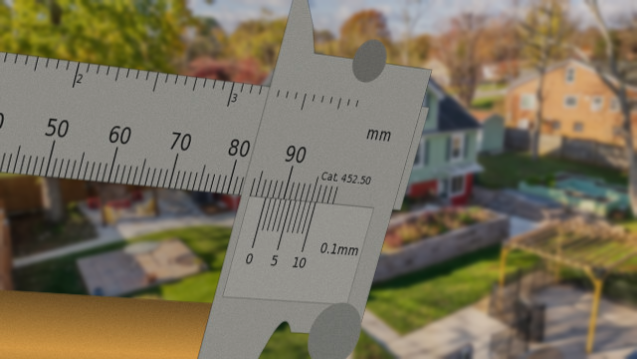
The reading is {"value": 86.8, "unit": "mm"}
